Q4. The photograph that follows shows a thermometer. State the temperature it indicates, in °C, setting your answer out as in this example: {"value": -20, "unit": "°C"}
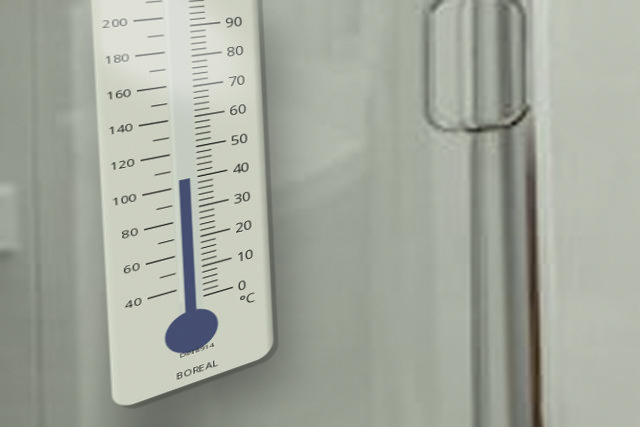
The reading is {"value": 40, "unit": "°C"}
